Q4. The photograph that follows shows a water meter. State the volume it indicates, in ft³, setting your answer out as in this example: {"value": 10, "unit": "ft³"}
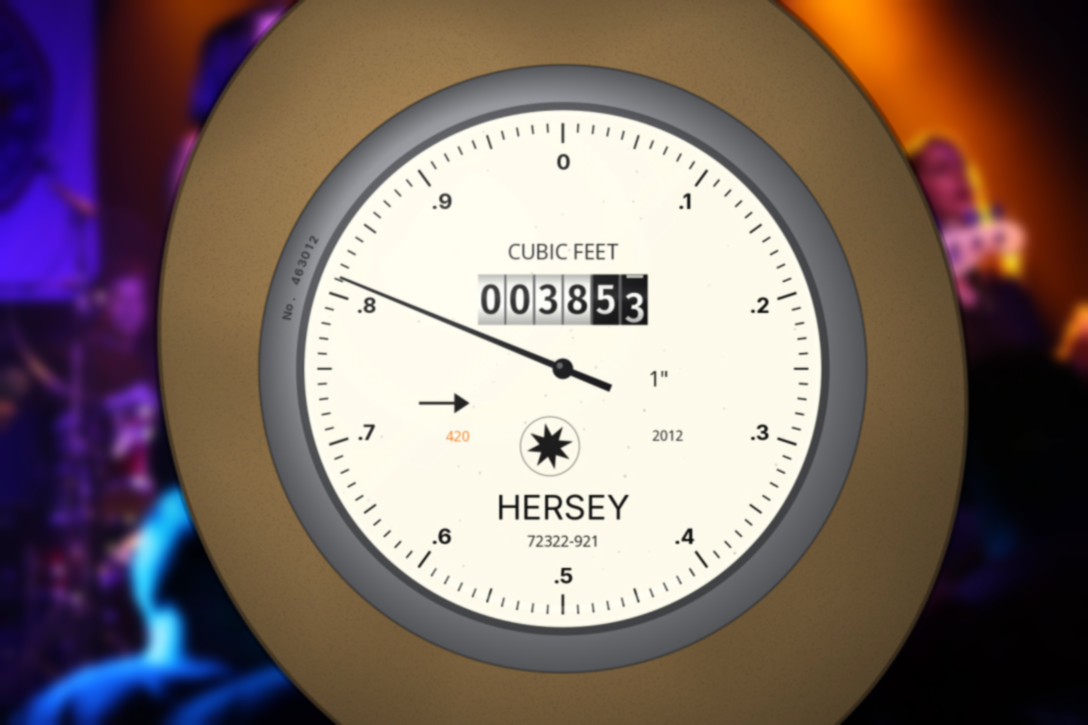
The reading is {"value": 3852.81, "unit": "ft³"}
